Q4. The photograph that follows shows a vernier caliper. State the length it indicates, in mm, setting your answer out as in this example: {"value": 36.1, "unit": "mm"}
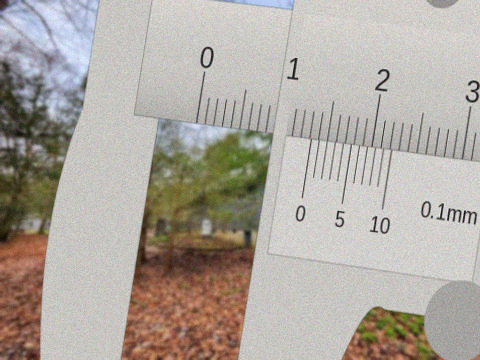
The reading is {"value": 13.2, "unit": "mm"}
